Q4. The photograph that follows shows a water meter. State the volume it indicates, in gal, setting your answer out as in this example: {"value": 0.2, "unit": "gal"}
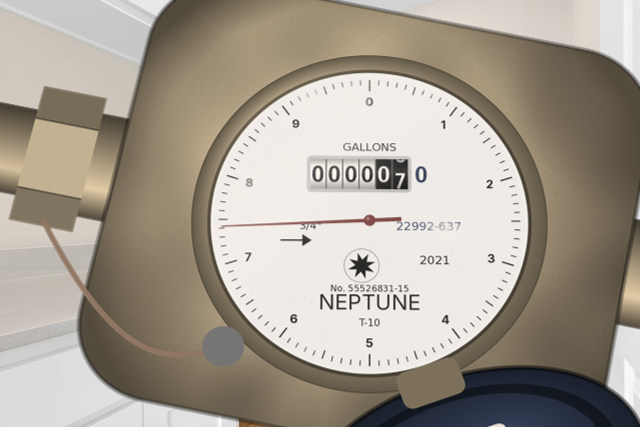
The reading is {"value": 67.4, "unit": "gal"}
